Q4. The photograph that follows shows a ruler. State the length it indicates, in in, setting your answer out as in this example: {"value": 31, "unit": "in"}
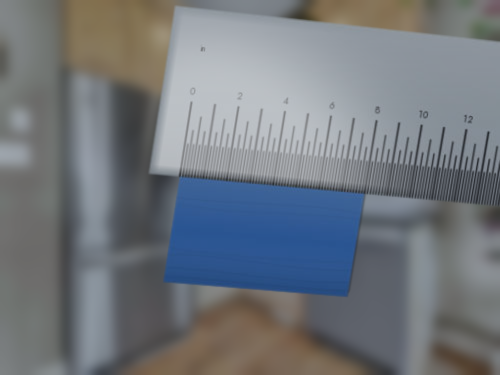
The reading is {"value": 8, "unit": "in"}
